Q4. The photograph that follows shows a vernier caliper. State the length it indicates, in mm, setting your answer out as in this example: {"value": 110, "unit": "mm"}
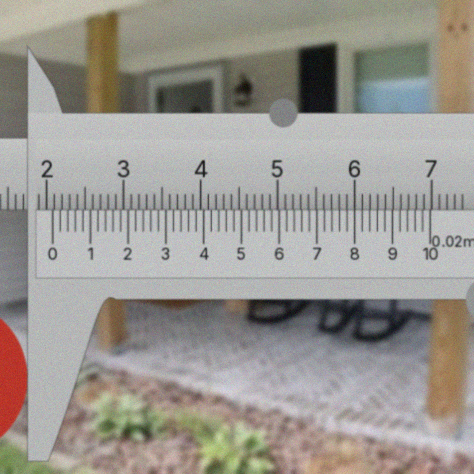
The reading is {"value": 20.8, "unit": "mm"}
